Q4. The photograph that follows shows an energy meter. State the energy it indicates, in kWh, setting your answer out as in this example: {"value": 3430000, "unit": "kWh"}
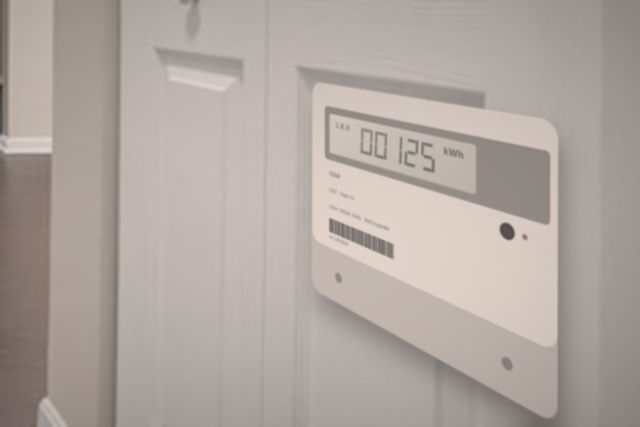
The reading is {"value": 125, "unit": "kWh"}
